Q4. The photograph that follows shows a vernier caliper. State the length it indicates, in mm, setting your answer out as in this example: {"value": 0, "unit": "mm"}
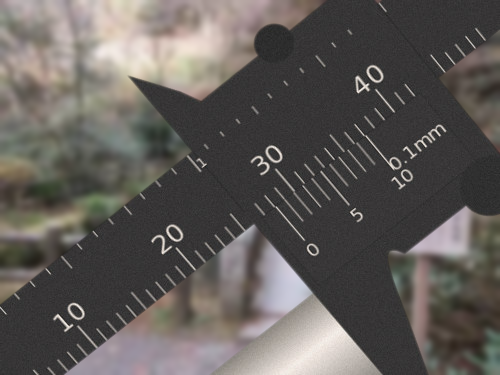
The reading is {"value": 28.1, "unit": "mm"}
